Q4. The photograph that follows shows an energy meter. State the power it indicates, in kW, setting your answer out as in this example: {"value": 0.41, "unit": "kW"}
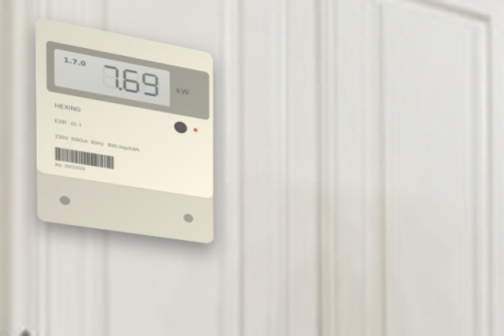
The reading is {"value": 7.69, "unit": "kW"}
